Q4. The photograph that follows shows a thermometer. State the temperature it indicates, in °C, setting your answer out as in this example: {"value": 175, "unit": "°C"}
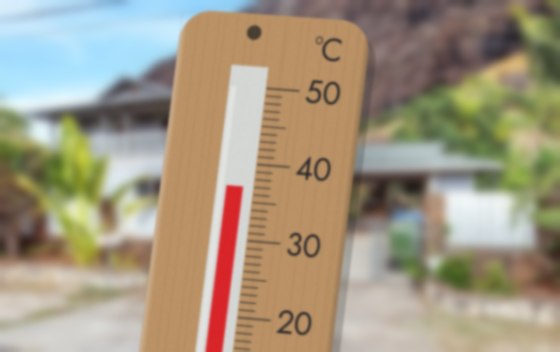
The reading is {"value": 37, "unit": "°C"}
